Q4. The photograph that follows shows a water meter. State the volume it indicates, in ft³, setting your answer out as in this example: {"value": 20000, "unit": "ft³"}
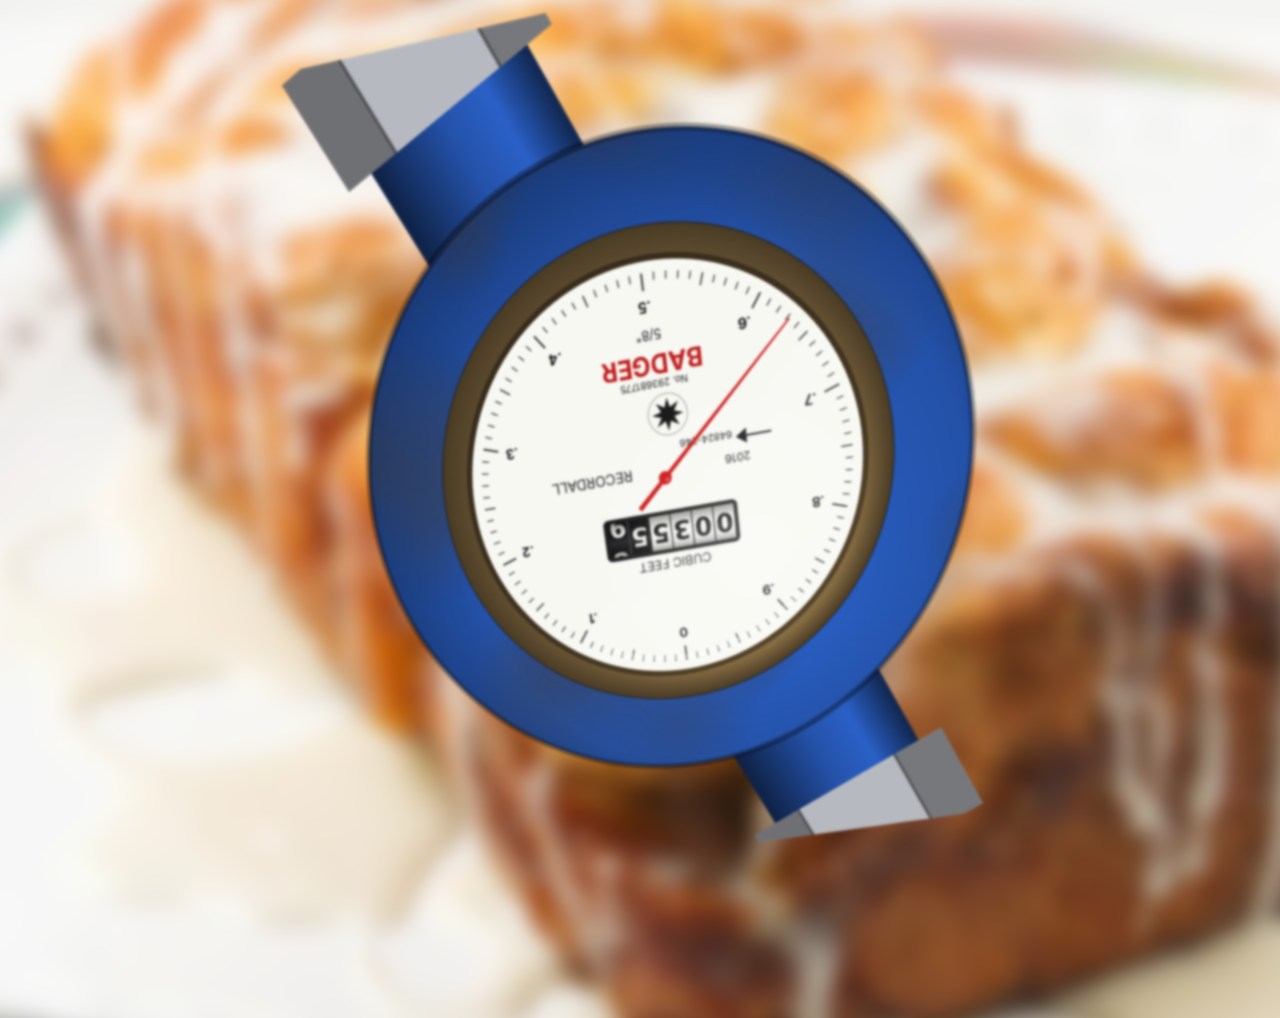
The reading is {"value": 3558.63, "unit": "ft³"}
